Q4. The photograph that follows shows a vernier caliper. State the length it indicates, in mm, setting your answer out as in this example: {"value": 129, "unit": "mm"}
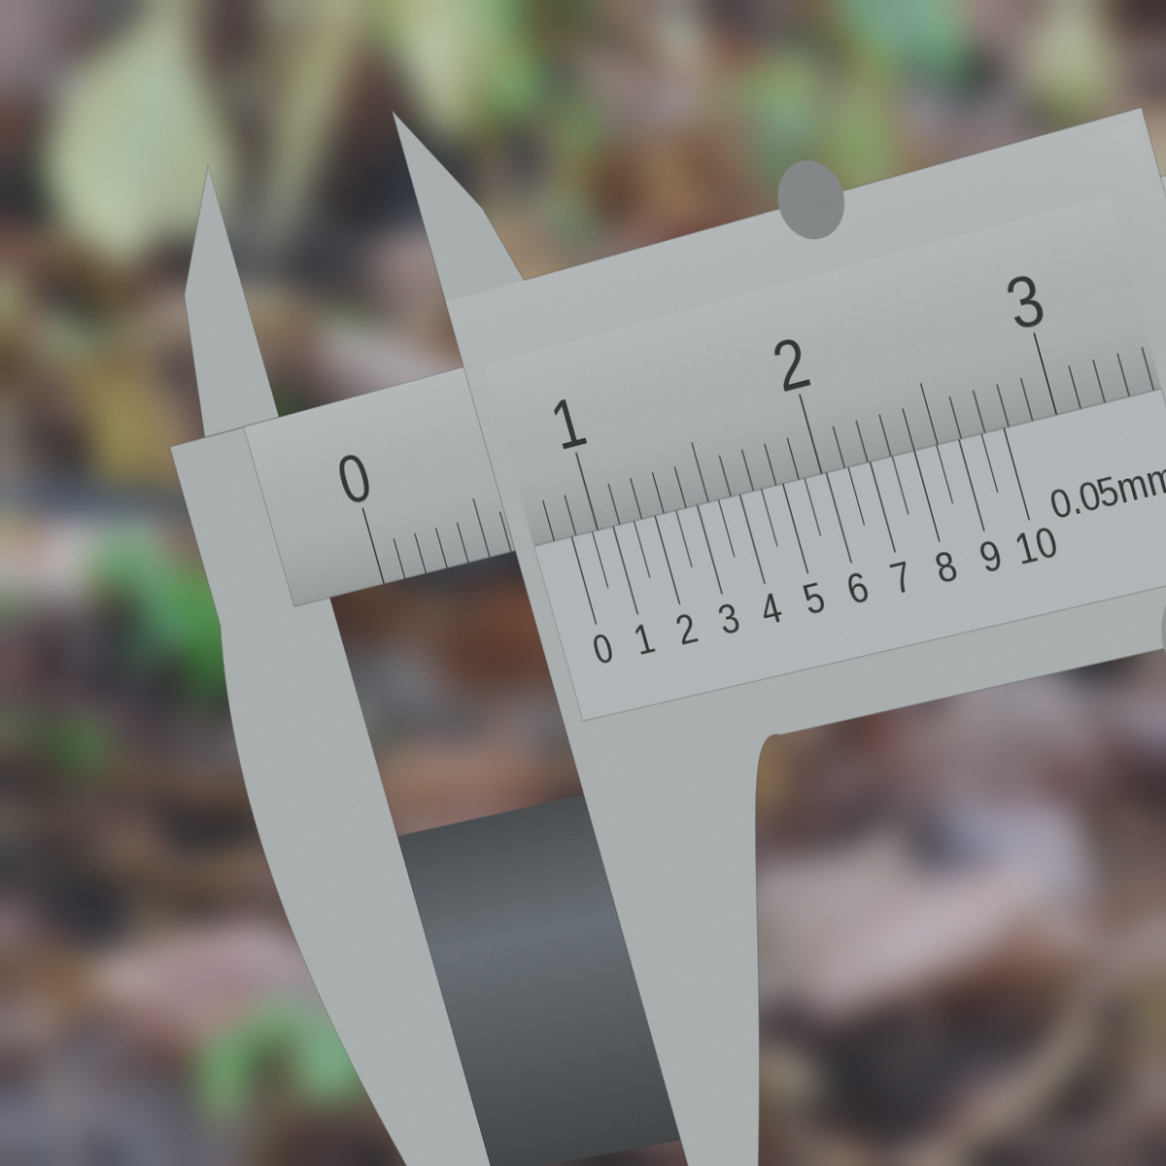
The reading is {"value": 8.80, "unit": "mm"}
